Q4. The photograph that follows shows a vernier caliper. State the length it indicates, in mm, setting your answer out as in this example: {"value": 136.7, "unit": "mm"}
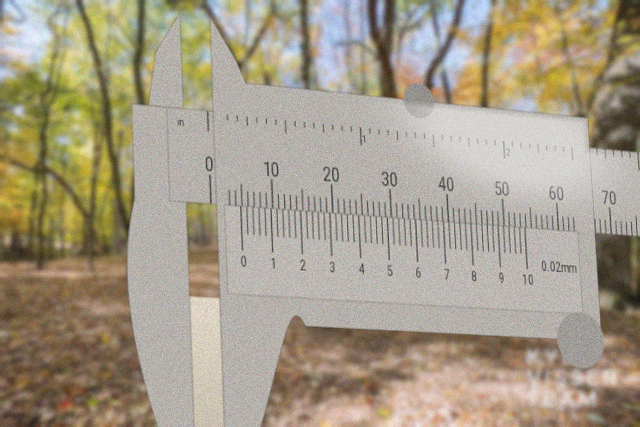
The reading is {"value": 4.8, "unit": "mm"}
